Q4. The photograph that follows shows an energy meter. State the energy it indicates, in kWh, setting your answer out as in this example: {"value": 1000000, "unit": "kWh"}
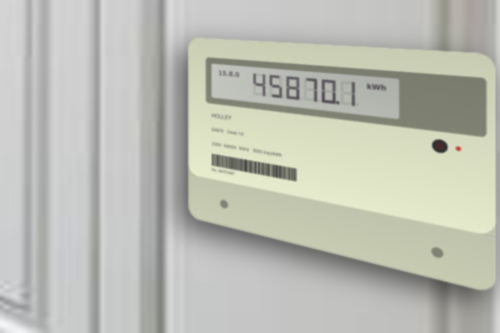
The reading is {"value": 45870.1, "unit": "kWh"}
